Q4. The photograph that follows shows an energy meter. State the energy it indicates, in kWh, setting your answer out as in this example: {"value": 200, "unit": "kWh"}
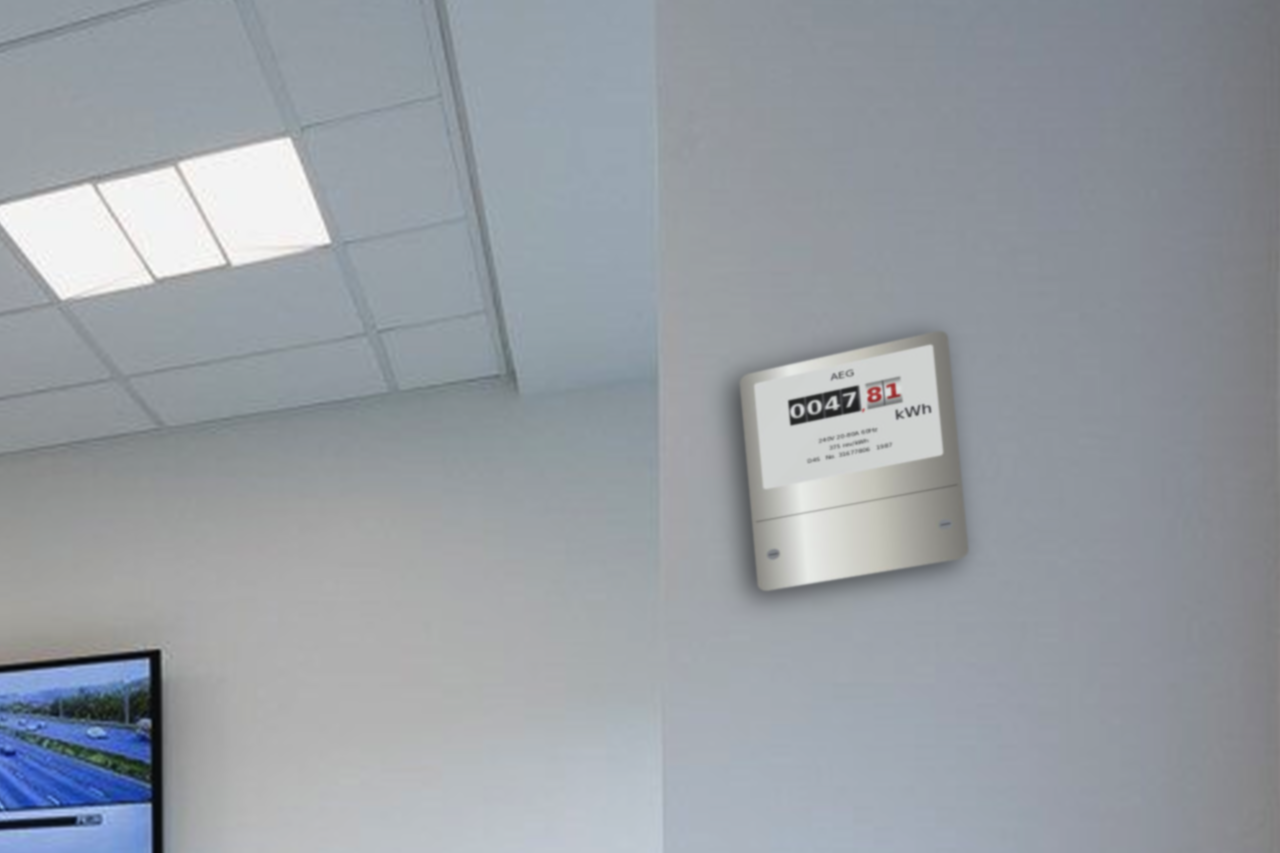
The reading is {"value": 47.81, "unit": "kWh"}
